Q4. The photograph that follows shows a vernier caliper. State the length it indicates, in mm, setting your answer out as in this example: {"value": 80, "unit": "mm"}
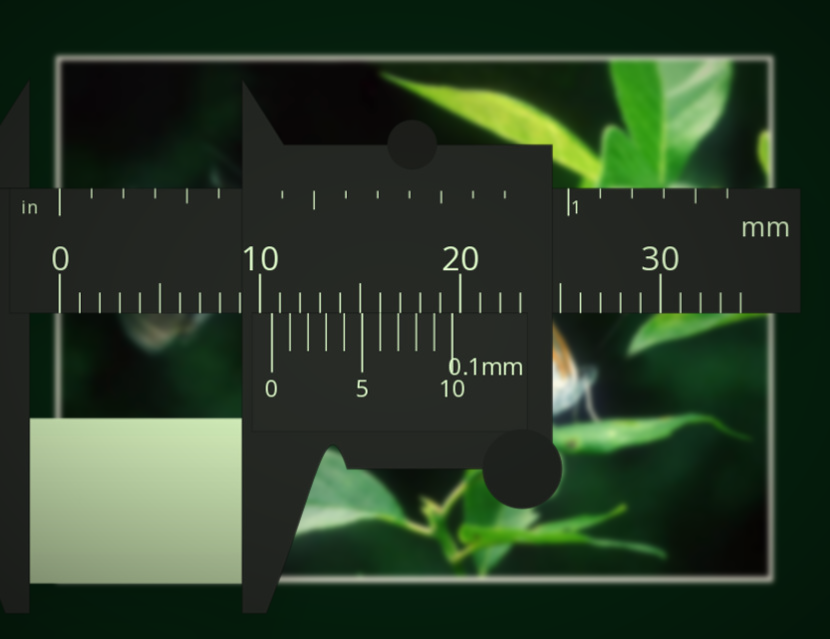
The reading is {"value": 10.6, "unit": "mm"}
